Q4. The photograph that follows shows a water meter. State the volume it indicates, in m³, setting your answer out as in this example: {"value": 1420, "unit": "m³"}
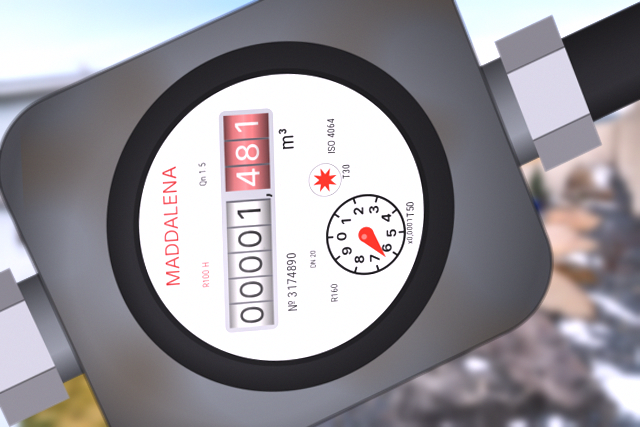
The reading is {"value": 1.4816, "unit": "m³"}
